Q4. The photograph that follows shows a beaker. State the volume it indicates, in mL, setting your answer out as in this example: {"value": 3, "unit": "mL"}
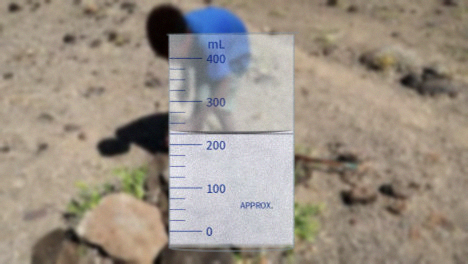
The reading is {"value": 225, "unit": "mL"}
